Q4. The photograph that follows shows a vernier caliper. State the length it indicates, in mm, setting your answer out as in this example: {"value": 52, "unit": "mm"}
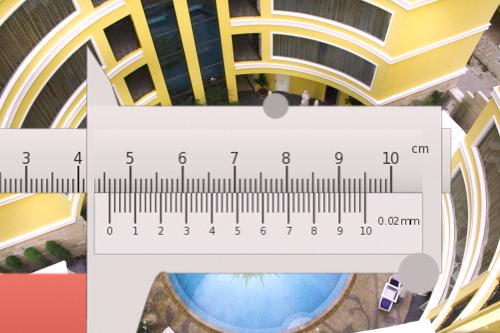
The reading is {"value": 46.0, "unit": "mm"}
